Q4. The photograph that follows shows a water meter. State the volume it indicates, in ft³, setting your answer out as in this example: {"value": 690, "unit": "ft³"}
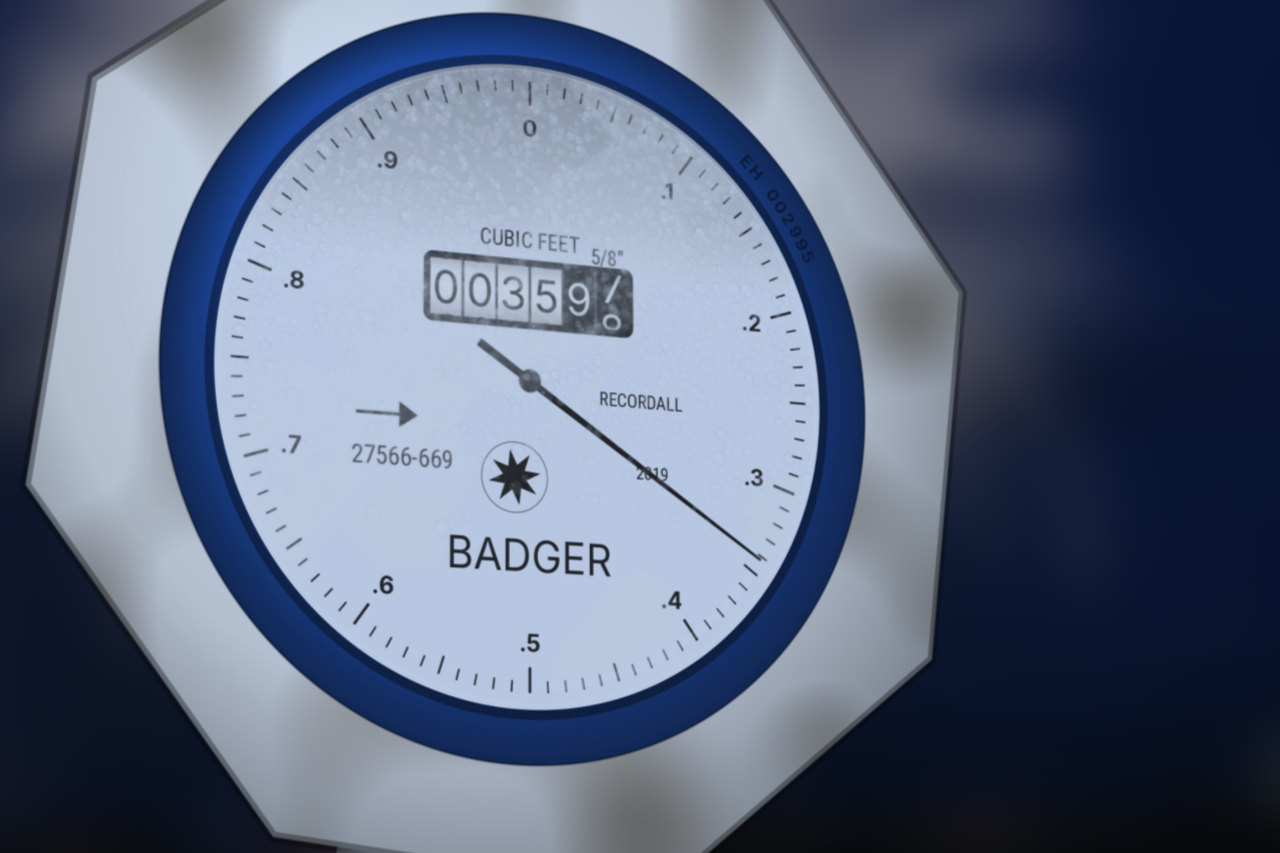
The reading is {"value": 3597.34, "unit": "ft³"}
